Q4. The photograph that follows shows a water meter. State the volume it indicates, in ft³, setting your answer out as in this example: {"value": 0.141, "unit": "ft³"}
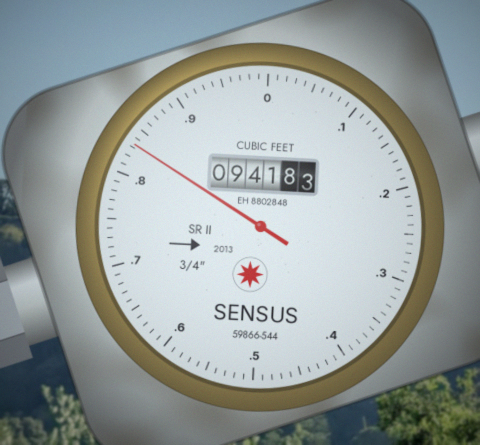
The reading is {"value": 94182.83, "unit": "ft³"}
